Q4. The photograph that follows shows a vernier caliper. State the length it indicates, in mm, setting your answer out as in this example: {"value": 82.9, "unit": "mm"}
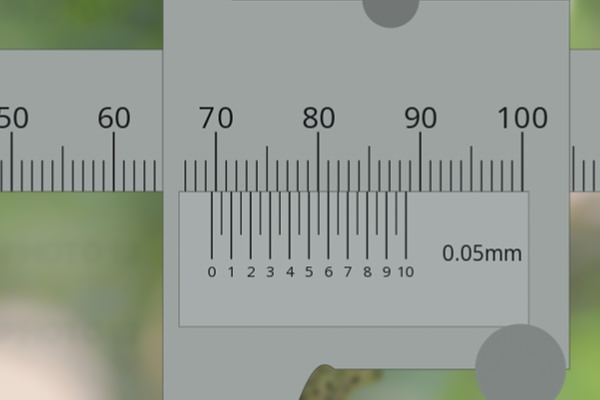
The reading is {"value": 69.6, "unit": "mm"}
